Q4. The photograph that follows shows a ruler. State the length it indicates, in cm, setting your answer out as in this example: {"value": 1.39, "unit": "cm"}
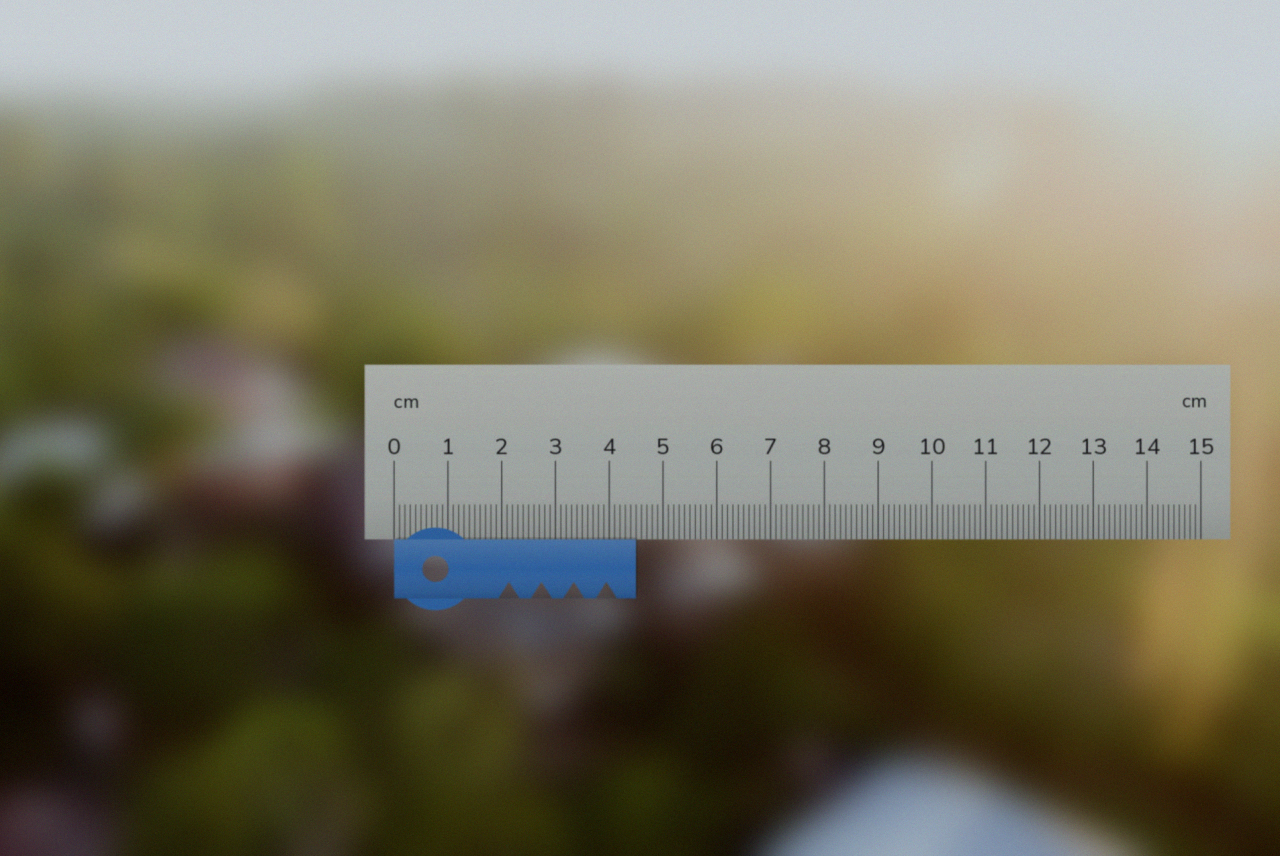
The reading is {"value": 4.5, "unit": "cm"}
